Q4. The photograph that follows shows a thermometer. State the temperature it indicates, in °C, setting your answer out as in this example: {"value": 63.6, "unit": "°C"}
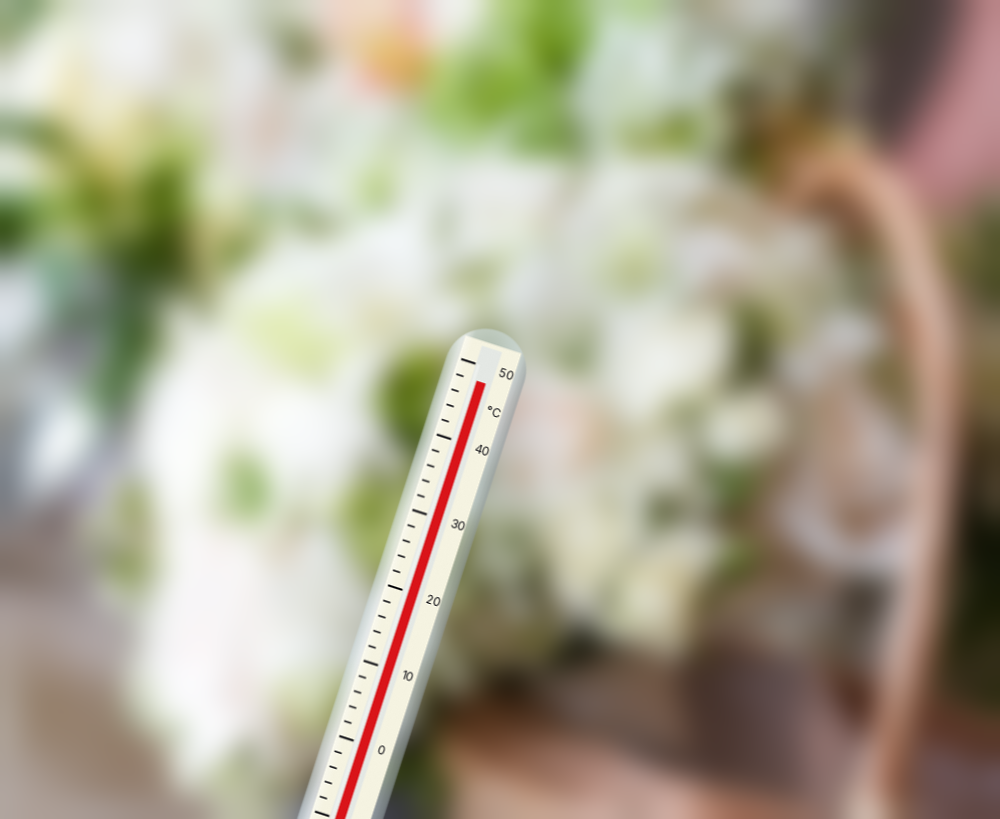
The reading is {"value": 48, "unit": "°C"}
